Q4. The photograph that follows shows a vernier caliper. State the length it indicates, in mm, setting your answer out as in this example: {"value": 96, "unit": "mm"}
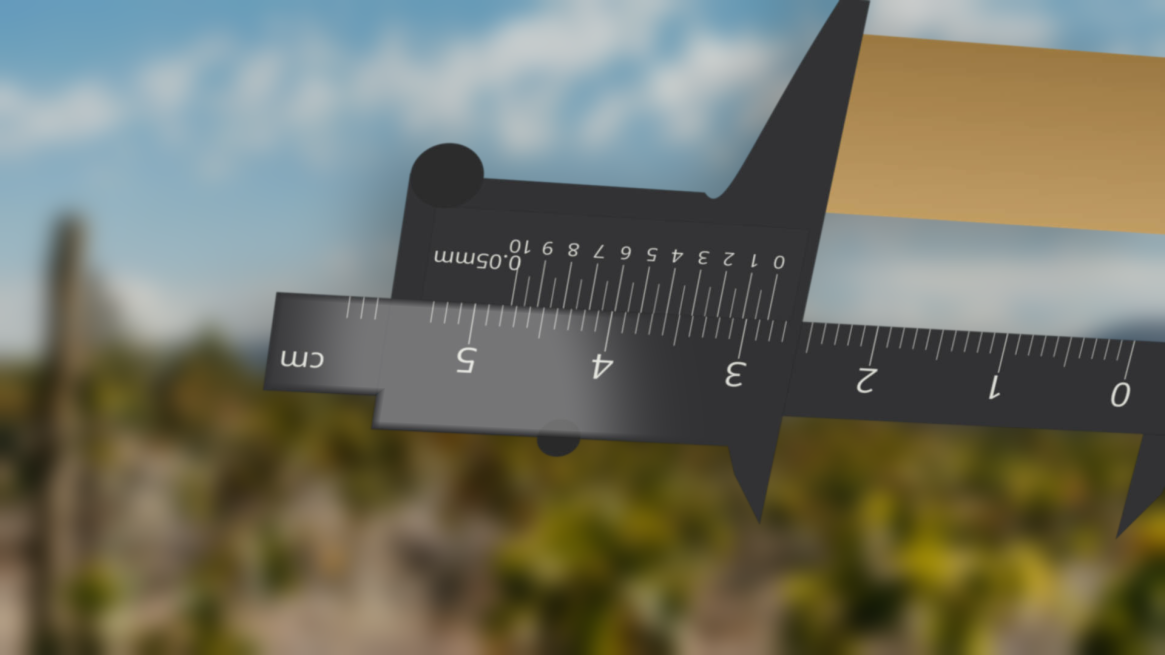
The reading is {"value": 28.4, "unit": "mm"}
